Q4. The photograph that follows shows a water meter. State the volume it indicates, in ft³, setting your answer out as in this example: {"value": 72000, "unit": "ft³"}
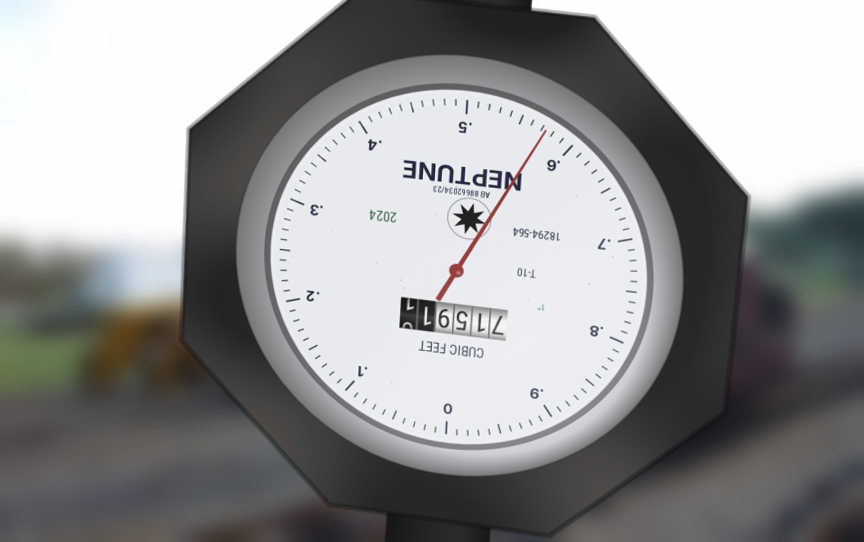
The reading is {"value": 715910.57, "unit": "ft³"}
